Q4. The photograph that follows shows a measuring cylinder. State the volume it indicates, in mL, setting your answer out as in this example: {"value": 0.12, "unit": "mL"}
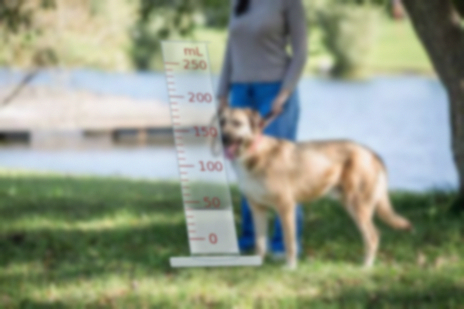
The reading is {"value": 40, "unit": "mL"}
